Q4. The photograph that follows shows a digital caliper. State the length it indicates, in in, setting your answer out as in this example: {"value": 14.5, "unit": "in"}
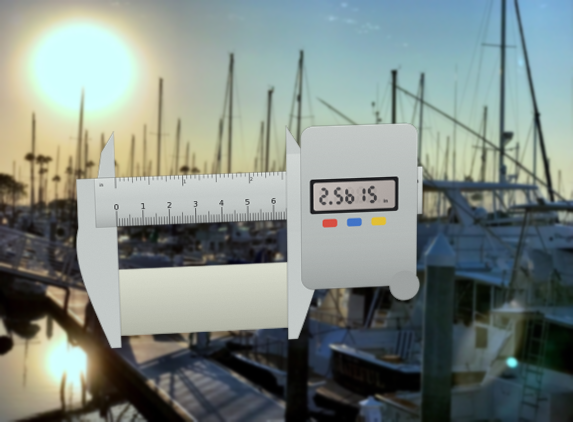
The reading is {"value": 2.5615, "unit": "in"}
